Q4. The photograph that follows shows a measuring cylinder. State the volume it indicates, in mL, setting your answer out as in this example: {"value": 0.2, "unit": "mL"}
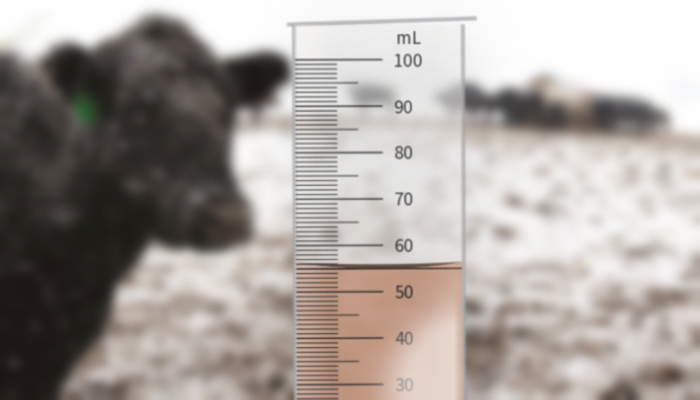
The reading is {"value": 55, "unit": "mL"}
